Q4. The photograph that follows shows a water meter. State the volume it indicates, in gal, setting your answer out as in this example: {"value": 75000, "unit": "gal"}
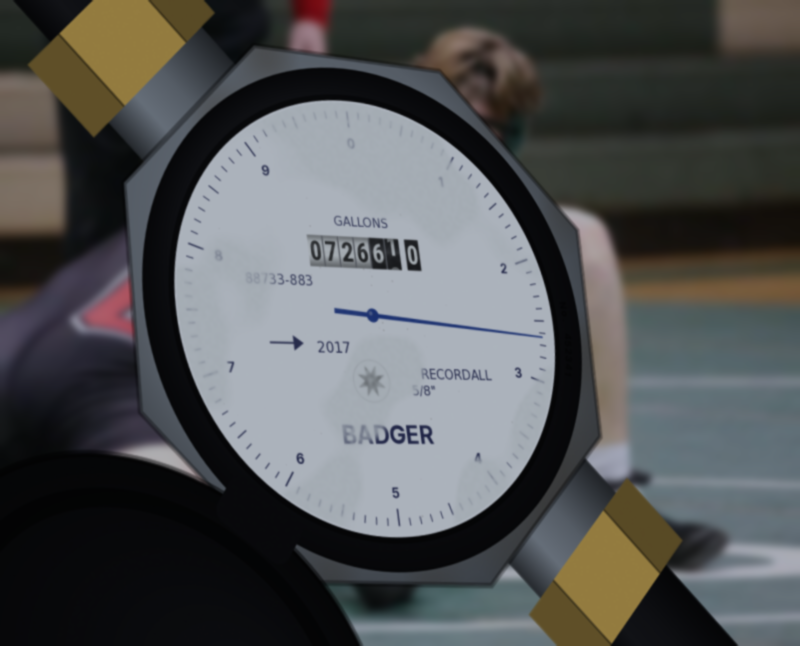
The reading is {"value": 726612.6, "unit": "gal"}
